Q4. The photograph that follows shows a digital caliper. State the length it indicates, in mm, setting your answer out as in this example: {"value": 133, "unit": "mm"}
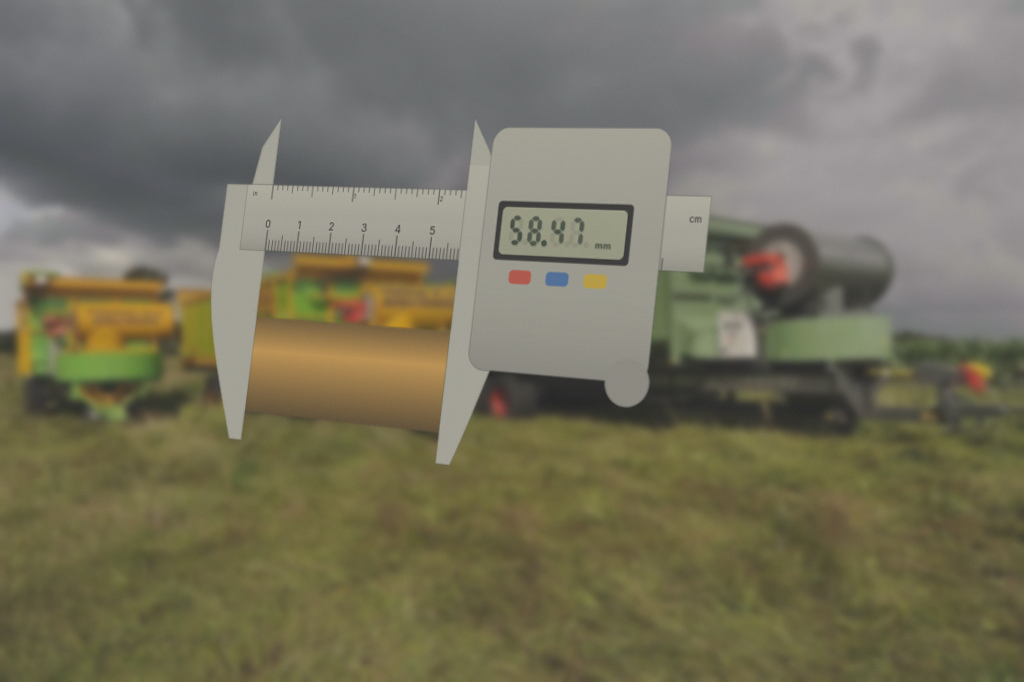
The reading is {"value": 58.47, "unit": "mm"}
